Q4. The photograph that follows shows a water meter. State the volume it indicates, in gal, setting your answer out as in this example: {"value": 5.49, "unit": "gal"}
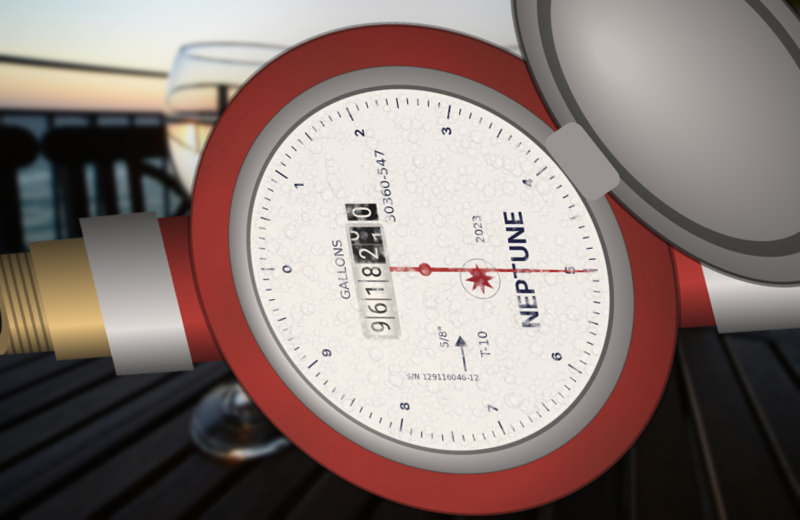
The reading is {"value": 9618205.0, "unit": "gal"}
